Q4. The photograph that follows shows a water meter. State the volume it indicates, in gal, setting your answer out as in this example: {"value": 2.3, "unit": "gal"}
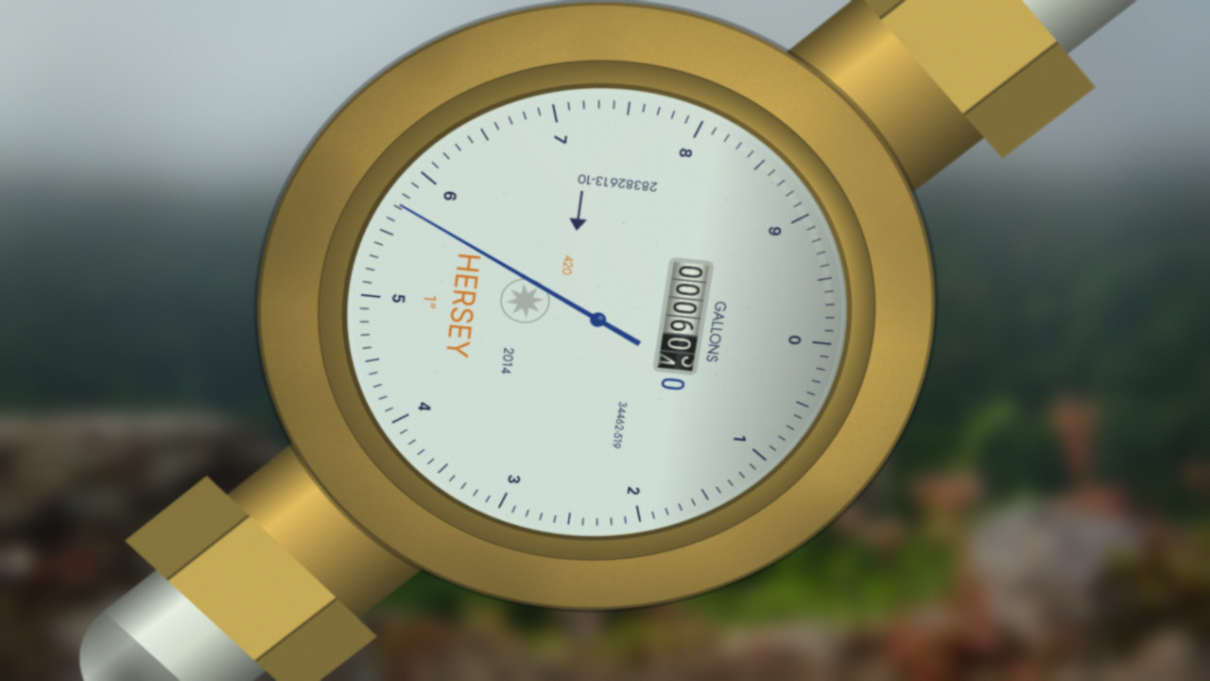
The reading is {"value": 6035.7, "unit": "gal"}
